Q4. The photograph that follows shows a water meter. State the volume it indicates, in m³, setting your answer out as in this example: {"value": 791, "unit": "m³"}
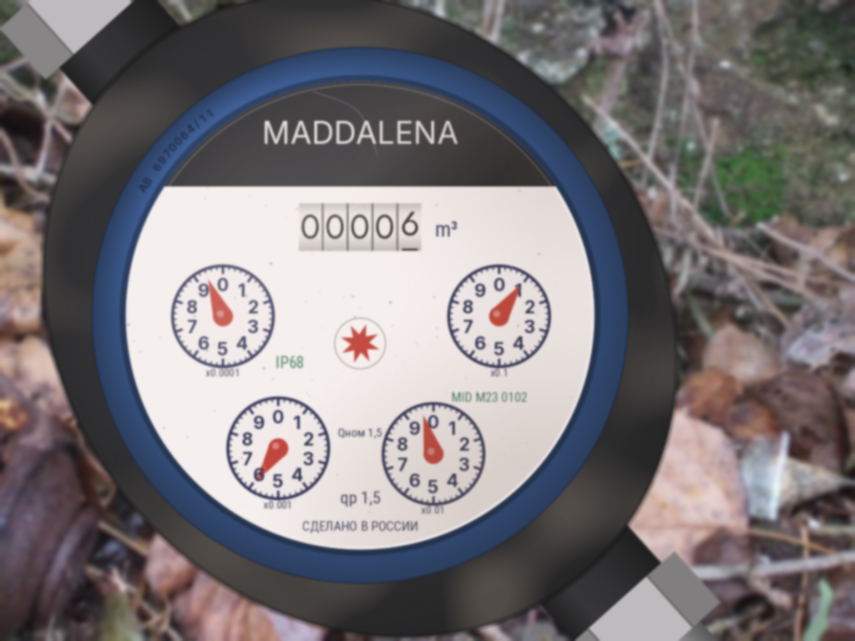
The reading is {"value": 6.0959, "unit": "m³"}
